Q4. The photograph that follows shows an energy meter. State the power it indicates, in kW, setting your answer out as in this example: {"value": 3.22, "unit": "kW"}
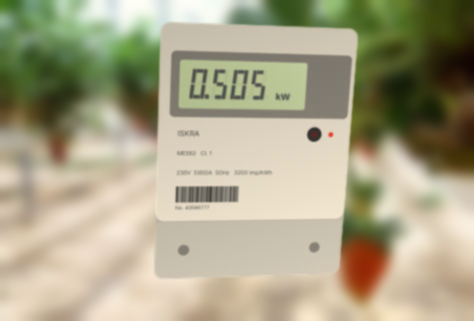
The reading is {"value": 0.505, "unit": "kW"}
